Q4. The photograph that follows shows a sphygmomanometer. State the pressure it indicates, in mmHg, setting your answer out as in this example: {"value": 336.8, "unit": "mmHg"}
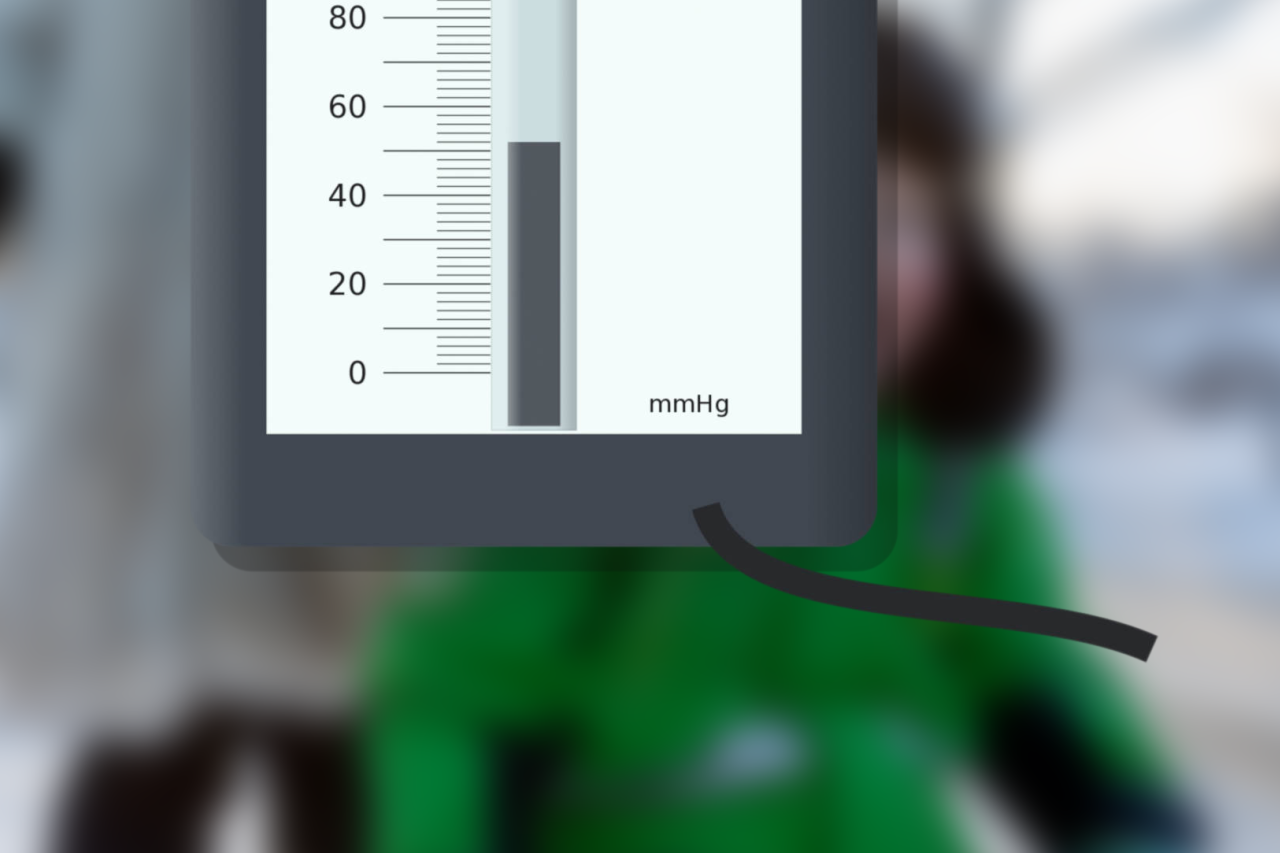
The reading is {"value": 52, "unit": "mmHg"}
